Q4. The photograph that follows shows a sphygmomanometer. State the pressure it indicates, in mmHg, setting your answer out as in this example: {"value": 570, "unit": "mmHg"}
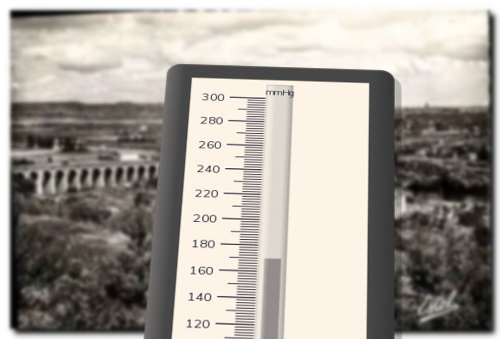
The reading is {"value": 170, "unit": "mmHg"}
